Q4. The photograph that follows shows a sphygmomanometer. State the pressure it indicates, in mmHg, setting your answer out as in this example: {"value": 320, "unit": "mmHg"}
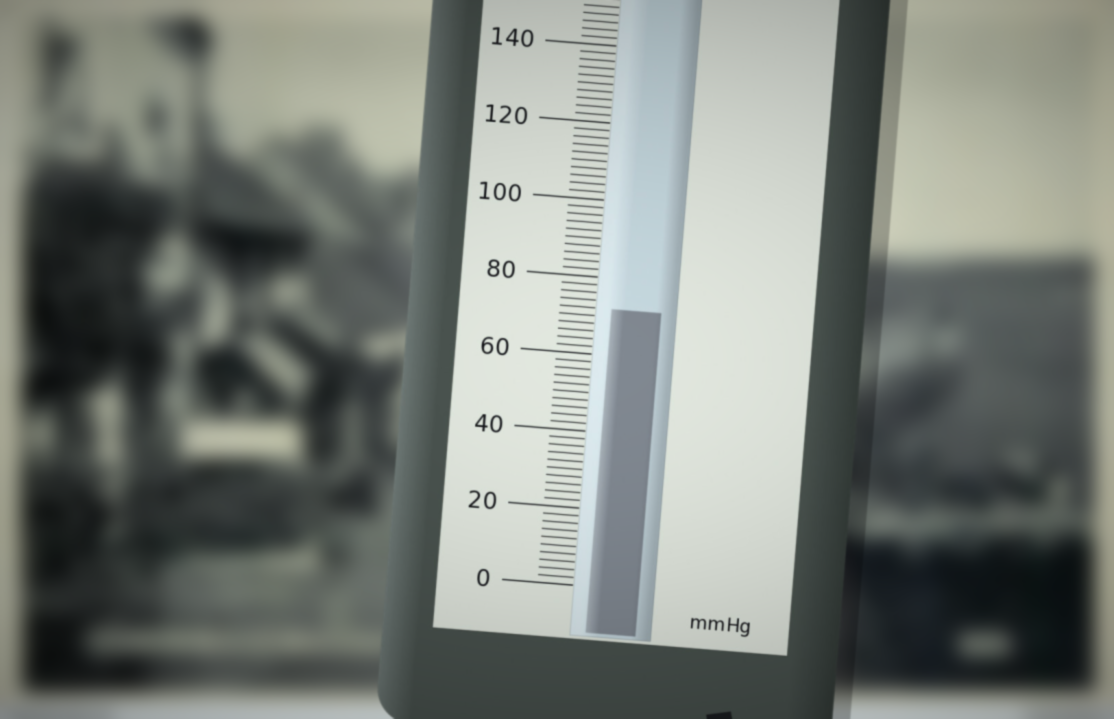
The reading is {"value": 72, "unit": "mmHg"}
